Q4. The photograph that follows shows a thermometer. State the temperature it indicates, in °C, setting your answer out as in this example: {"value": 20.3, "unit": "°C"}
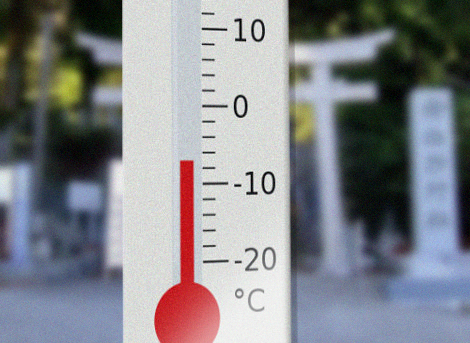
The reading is {"value": -7, "unit": "°C"}
